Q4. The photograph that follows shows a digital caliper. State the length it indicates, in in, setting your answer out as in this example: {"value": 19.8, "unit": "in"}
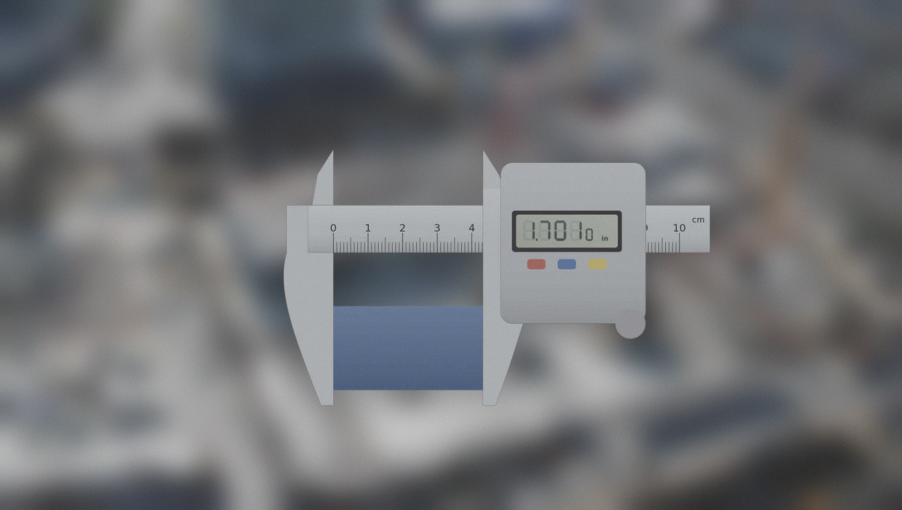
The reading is {"value": 1.7010, "unit": "in"}
